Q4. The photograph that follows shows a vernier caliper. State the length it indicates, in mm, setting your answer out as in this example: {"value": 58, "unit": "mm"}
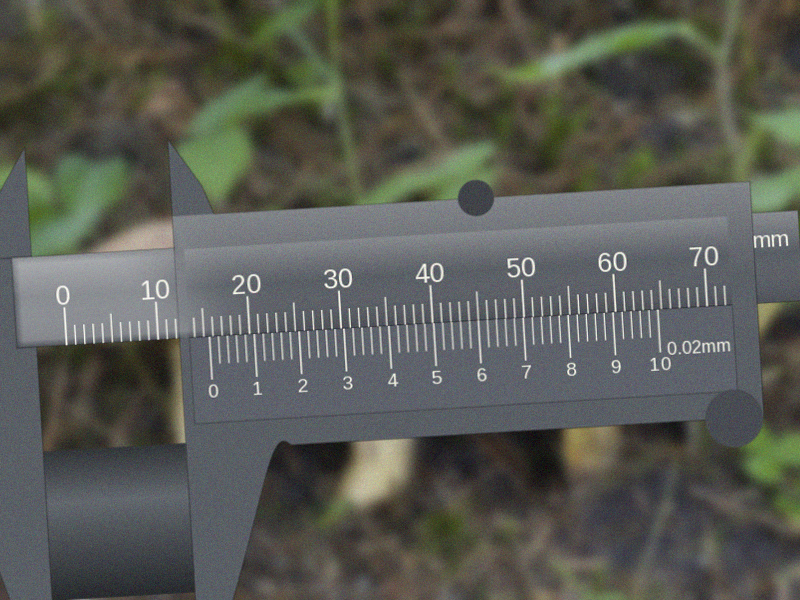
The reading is {"value": 15.6, "unit": "mm"}
